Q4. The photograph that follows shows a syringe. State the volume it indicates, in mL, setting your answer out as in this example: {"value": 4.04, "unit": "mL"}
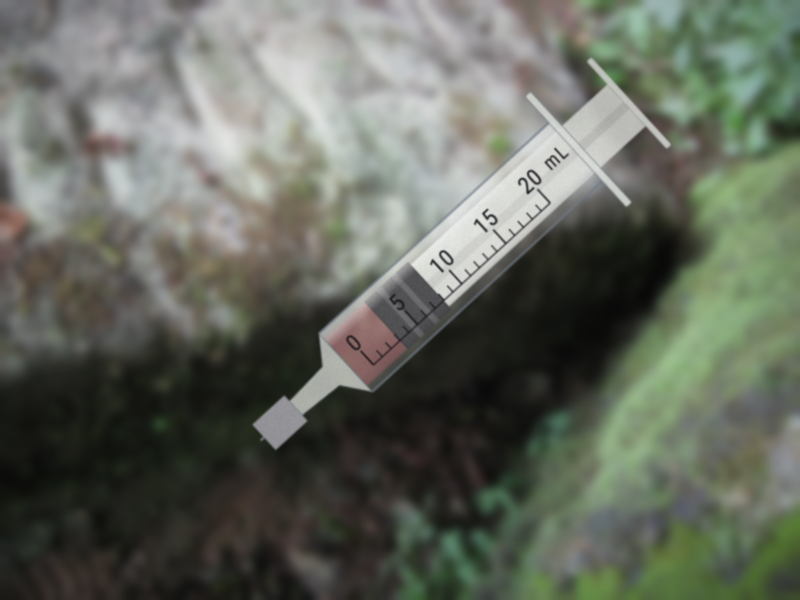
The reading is {"value": 3, "unit": "mL"}
